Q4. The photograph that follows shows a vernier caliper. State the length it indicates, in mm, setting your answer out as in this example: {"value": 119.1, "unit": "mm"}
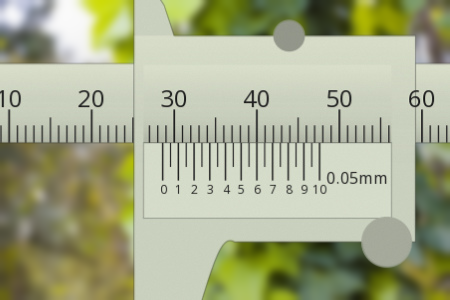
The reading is {"value": 28.6, "unit": "mm"}
